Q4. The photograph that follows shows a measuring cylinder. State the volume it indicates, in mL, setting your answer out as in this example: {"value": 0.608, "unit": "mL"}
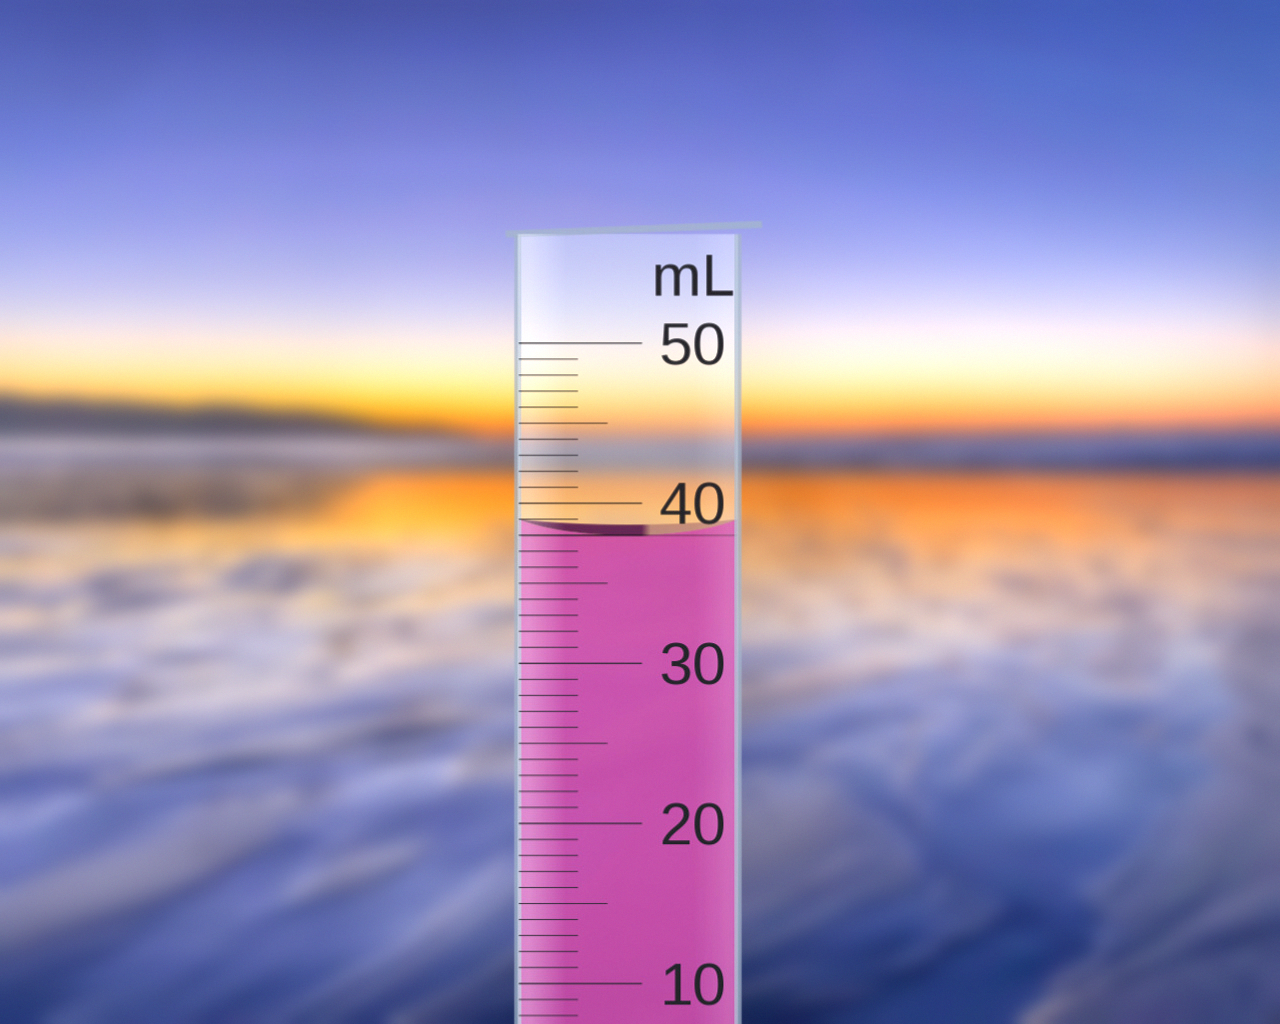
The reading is {"value": 38, "unit": "mL"}
